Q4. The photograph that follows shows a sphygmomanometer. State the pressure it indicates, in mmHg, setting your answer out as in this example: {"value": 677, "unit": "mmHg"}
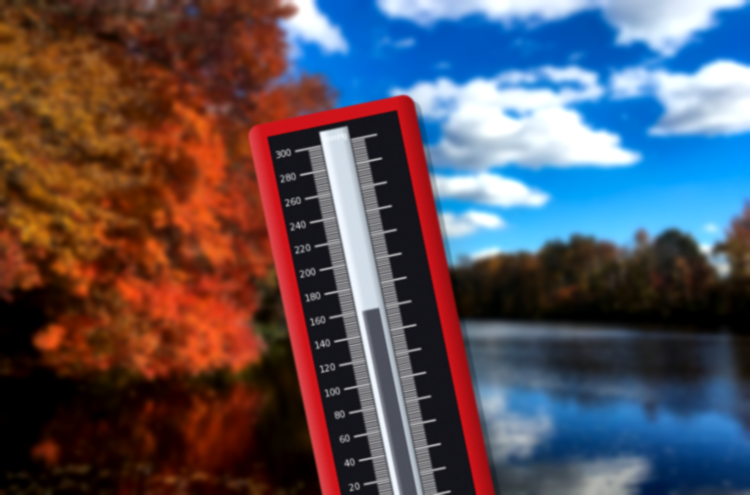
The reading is {"value": 160, "unit": "mmHg"}
